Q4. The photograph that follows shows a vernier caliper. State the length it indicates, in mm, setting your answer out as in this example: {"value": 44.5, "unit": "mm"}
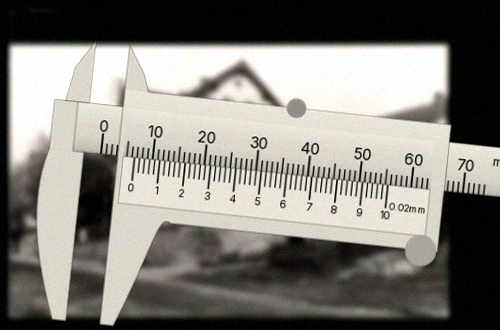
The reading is {"value": 6.5, "unit": "mm"}
